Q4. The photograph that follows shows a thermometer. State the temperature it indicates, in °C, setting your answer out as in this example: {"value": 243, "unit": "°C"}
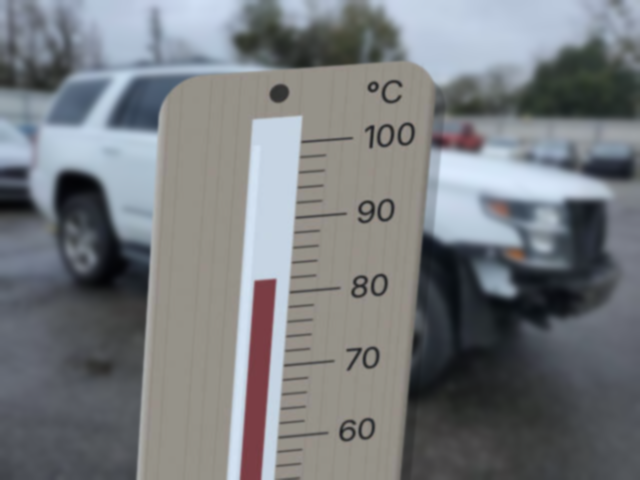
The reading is {"value": 82, "unit": "°C"}
